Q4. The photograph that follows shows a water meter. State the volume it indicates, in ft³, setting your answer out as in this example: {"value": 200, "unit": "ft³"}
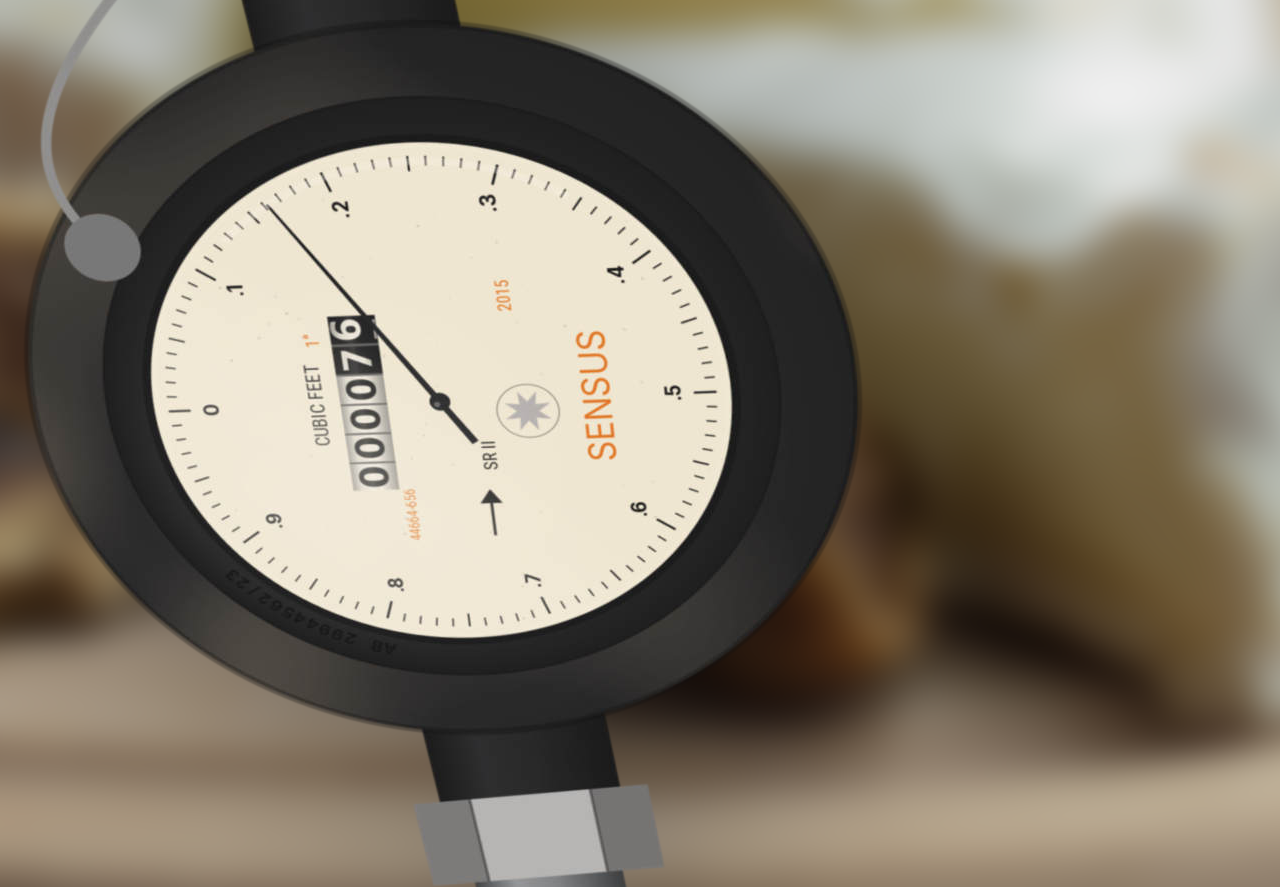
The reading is {"value": 76.16, "unit": "ft³"}
